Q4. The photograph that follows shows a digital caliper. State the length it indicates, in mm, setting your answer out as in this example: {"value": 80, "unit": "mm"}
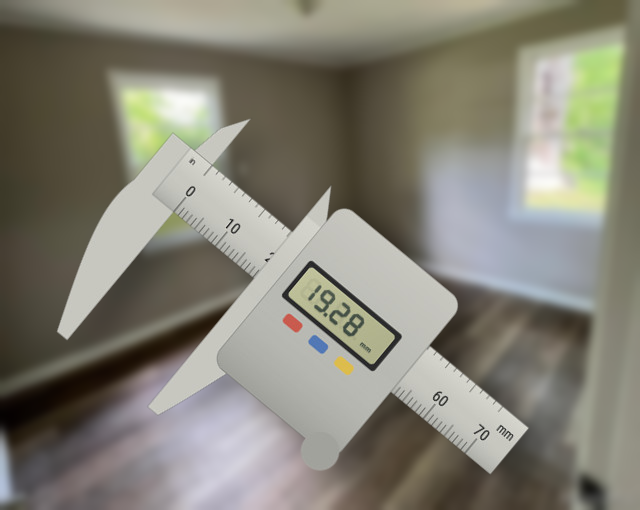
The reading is {"value": 19.28, "unit": "mm"}
